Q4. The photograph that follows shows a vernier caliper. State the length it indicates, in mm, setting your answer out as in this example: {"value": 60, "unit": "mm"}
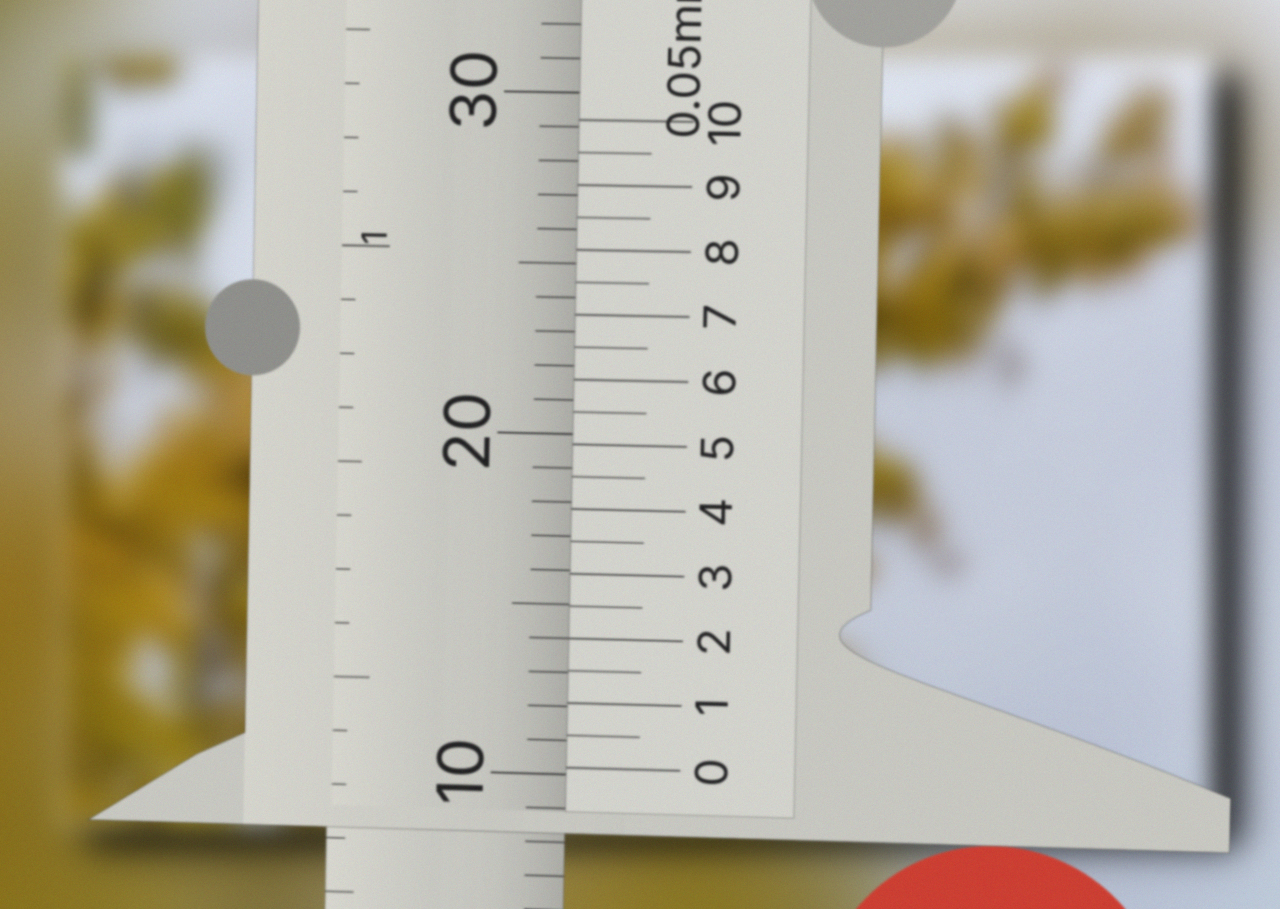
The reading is {"value": 10.20, "unit": "mm"}
